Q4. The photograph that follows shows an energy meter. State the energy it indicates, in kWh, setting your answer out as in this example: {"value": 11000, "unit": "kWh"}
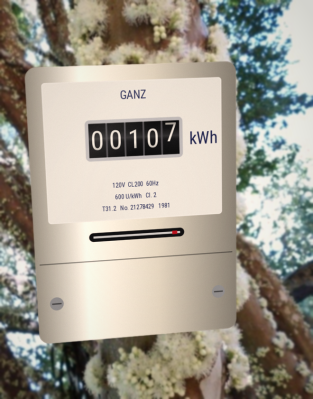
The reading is {"value": 107, "unit": "kWh"}
